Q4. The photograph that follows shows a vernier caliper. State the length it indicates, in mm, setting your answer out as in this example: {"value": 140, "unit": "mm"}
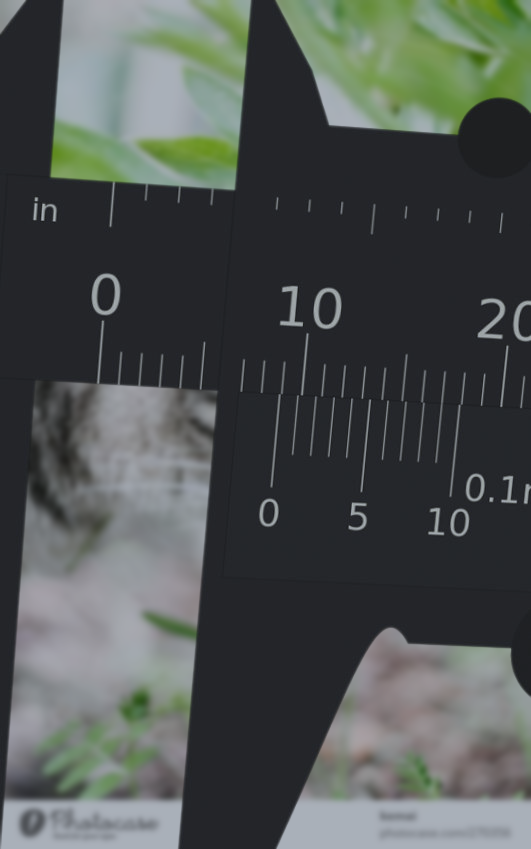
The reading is {"value": 8.9, "unit": "mm"}
